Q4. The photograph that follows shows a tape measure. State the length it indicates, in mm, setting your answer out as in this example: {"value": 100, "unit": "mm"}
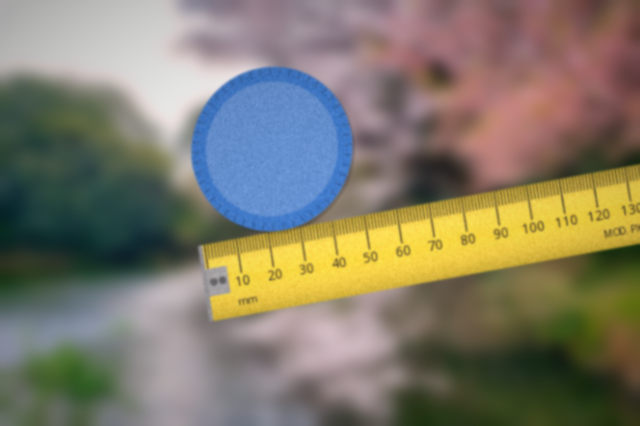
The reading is {"value": 50, "unit": "mm"}
